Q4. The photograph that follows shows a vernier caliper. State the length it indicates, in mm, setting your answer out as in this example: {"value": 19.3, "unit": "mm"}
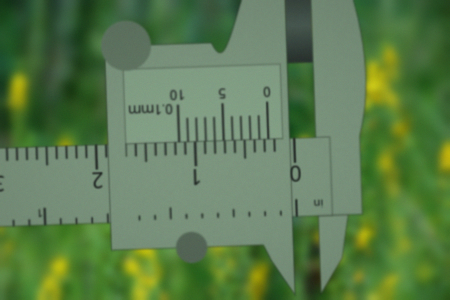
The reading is {"value": 2.6, "unit": "mm"}
